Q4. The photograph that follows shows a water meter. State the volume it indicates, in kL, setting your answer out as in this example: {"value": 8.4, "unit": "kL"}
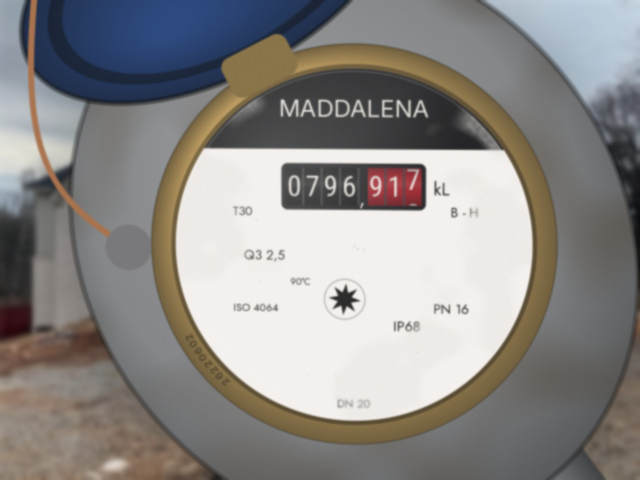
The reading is {"value": 796.917, "unit": "kL"}
